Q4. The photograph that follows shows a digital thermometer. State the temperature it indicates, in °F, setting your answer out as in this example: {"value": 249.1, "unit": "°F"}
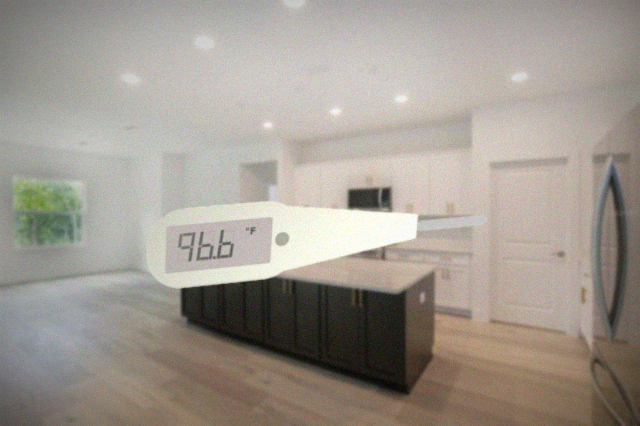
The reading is {"value": 96.6, "unit": "°F"}
